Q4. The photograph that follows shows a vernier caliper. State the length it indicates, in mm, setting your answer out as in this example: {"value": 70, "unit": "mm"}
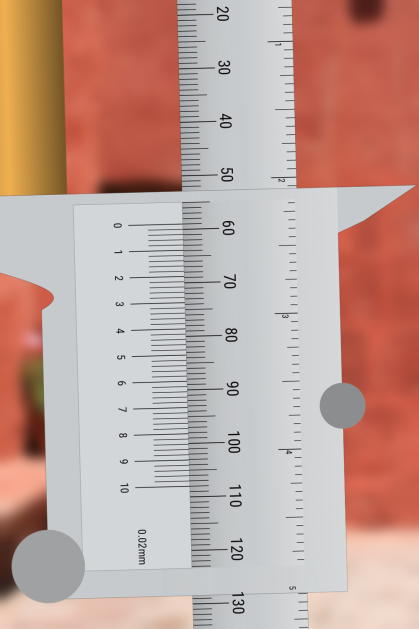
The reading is {"value": 59.0, "unit": "mm"}
